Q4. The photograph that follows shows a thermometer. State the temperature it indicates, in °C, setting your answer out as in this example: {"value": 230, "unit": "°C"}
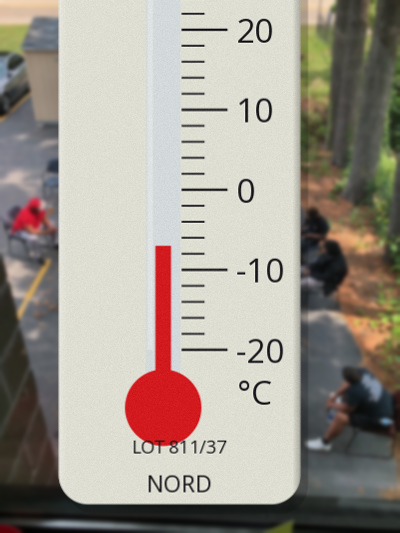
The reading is {"value": -7, "unit": "°C"}
